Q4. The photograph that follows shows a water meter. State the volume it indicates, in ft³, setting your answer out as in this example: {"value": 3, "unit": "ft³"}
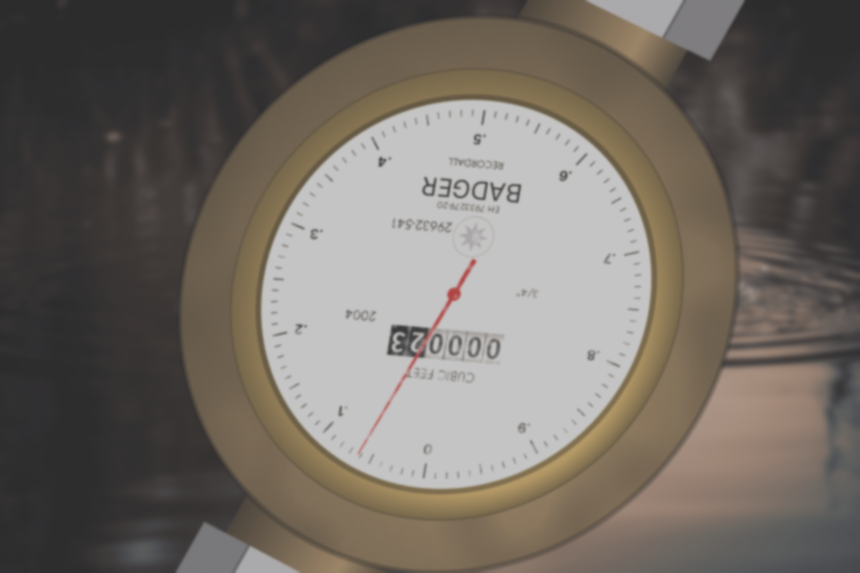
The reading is {"value": 23.06, "unit": "ft³"}
